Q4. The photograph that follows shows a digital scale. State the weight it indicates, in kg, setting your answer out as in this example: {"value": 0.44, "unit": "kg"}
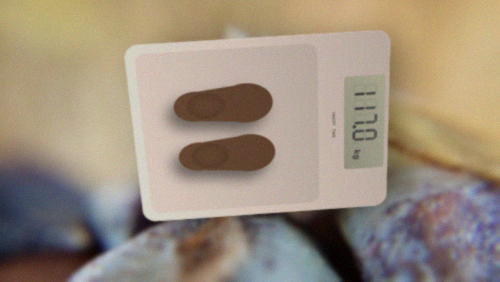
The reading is {"value": 117.0, "unit": "kg"}
